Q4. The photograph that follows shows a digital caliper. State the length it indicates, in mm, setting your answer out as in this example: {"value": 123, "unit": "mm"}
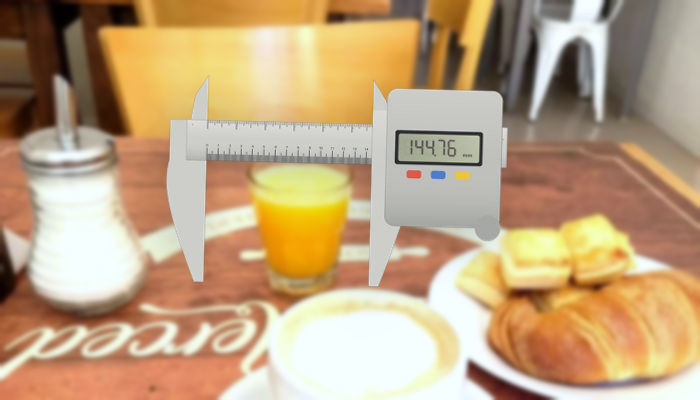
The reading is {"value": 144.76, "unit": "mm"}
